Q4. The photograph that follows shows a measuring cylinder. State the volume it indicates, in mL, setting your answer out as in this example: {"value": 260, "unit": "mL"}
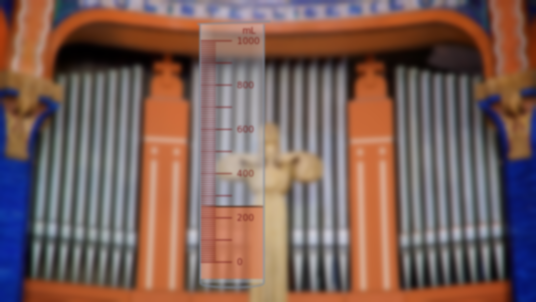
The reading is {"value": 250, "unit": "mL"}
